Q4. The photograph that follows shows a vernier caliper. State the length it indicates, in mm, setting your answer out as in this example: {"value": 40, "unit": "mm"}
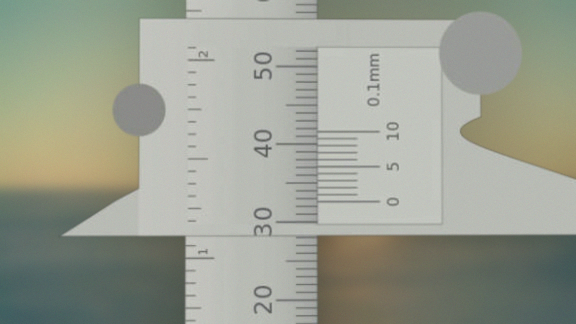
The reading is {"value": 32.6, "unit": "mm"}
